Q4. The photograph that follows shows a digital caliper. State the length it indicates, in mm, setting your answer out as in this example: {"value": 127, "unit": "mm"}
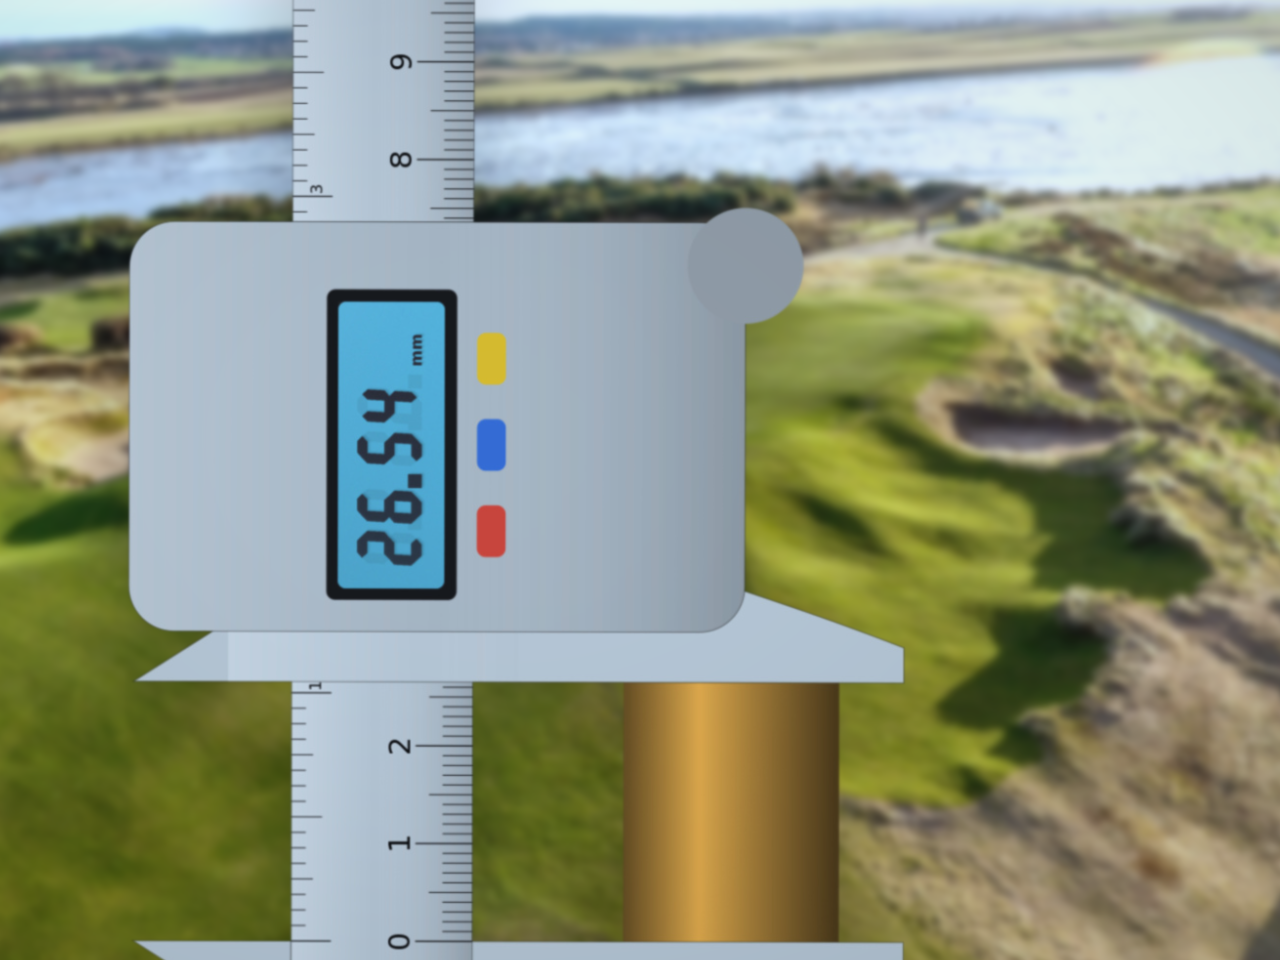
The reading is {"value": 26.54, "unit": "mm"}
